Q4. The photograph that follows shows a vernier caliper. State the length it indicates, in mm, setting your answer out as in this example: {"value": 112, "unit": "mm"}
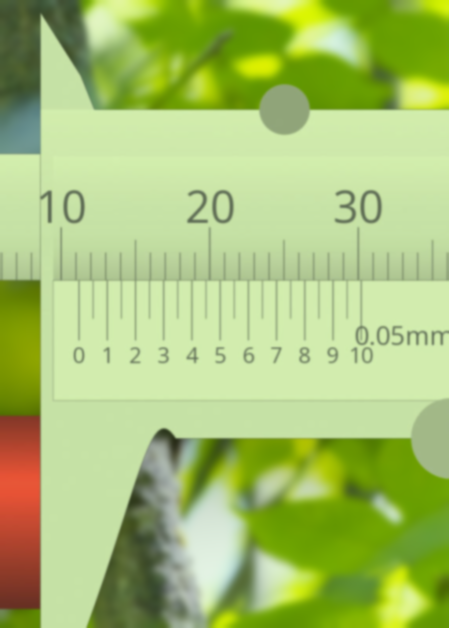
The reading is {"value": 11.2, "unit": "mm"}
